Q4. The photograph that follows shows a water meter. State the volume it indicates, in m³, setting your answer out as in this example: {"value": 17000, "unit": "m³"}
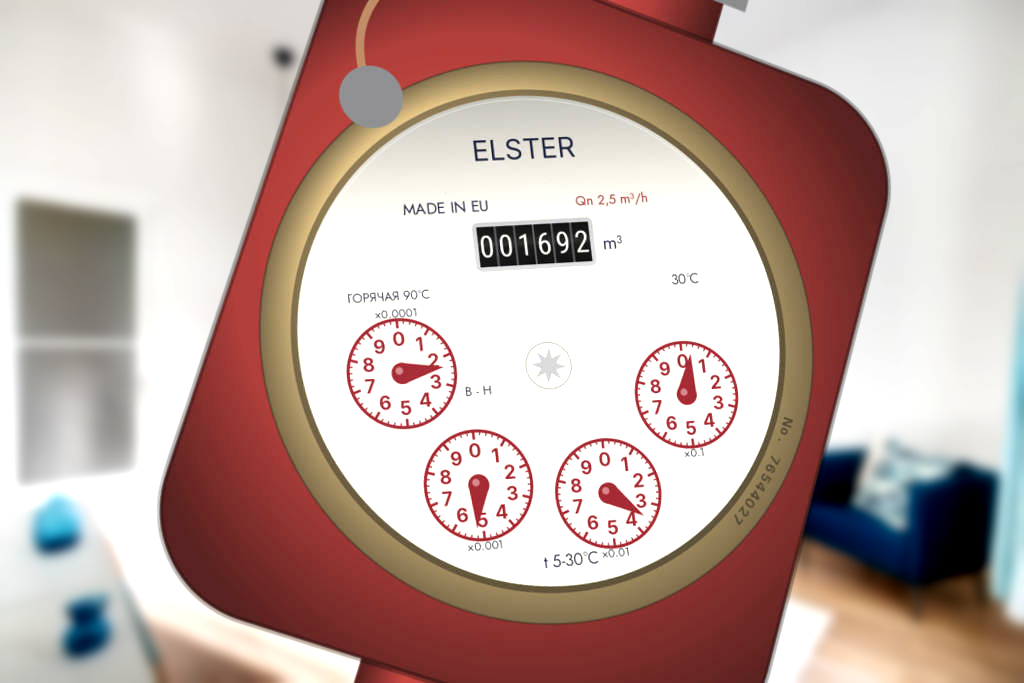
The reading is {"value": 1692.0352, "unit": "m³"}
